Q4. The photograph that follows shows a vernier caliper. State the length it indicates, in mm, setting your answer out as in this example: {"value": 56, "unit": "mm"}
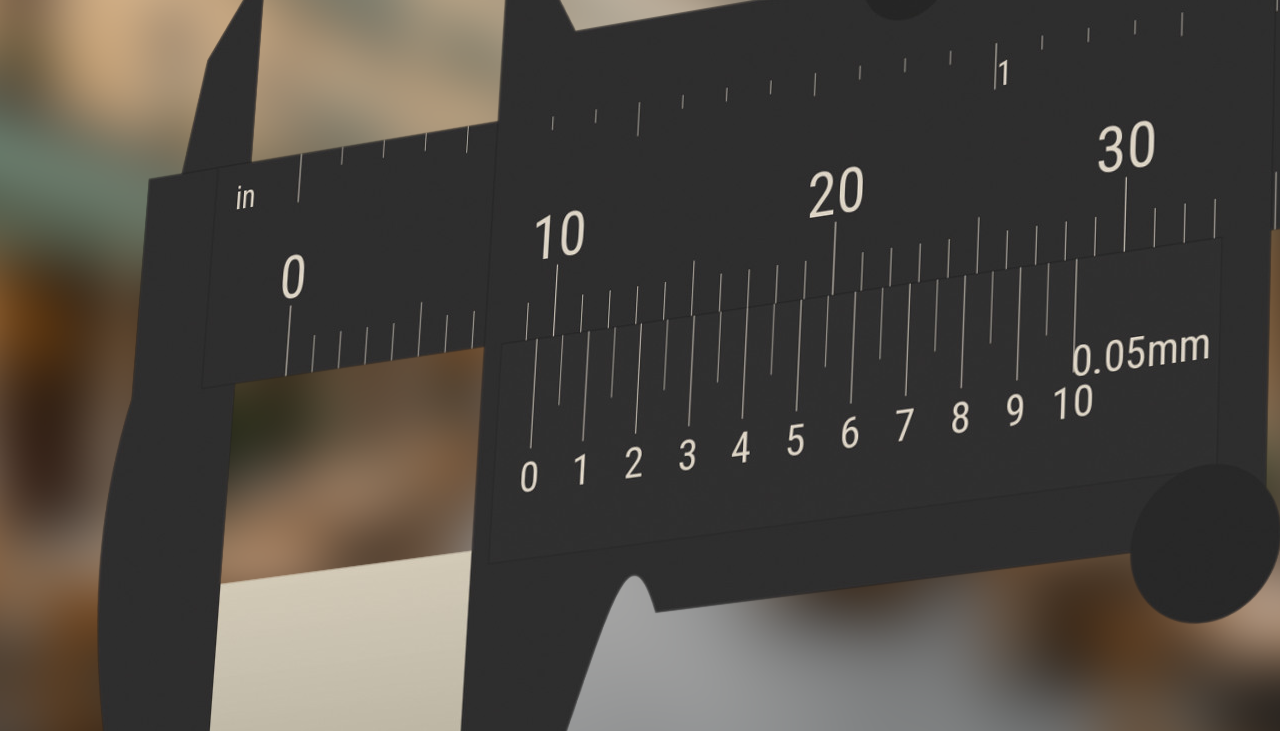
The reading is {"value": 9.40, "unit": "mm"}
